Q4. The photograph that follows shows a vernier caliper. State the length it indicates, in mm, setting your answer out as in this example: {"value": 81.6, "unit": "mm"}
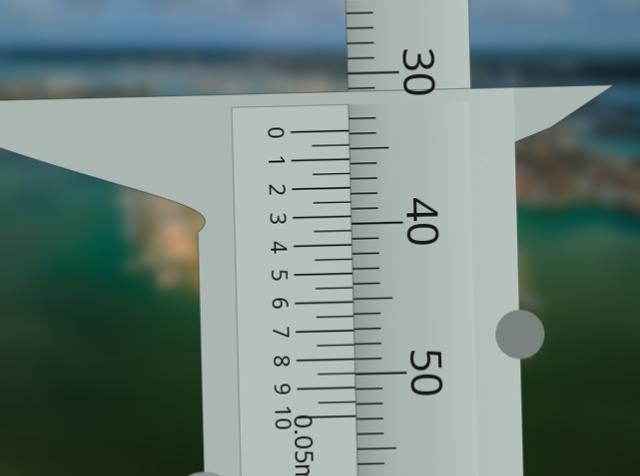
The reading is {"value": 33.8, "unit": "mm"}
